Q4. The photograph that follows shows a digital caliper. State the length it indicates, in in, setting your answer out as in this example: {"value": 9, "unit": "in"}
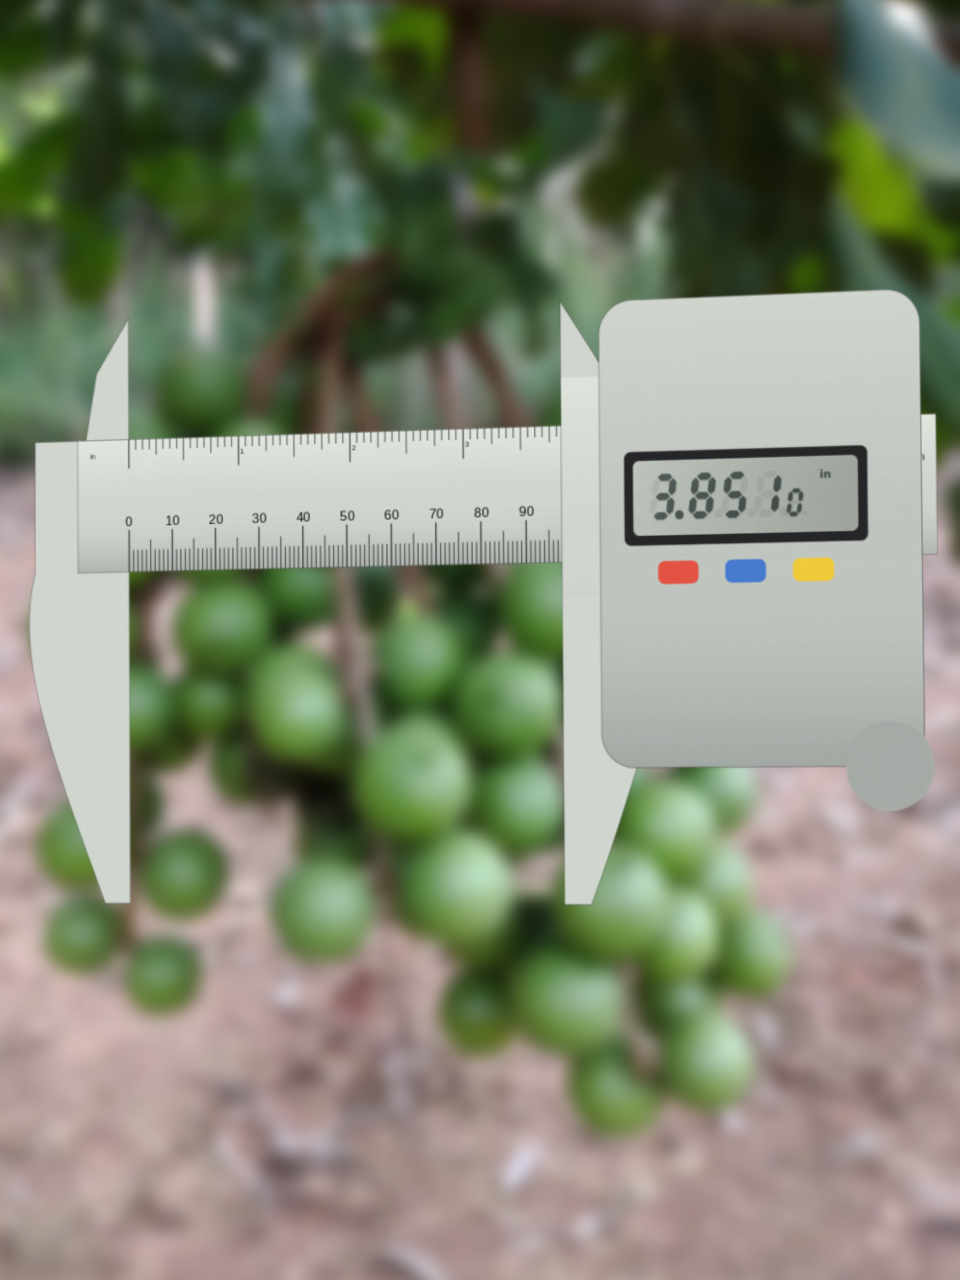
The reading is {"value": 3.8510, "unit": "in"}
